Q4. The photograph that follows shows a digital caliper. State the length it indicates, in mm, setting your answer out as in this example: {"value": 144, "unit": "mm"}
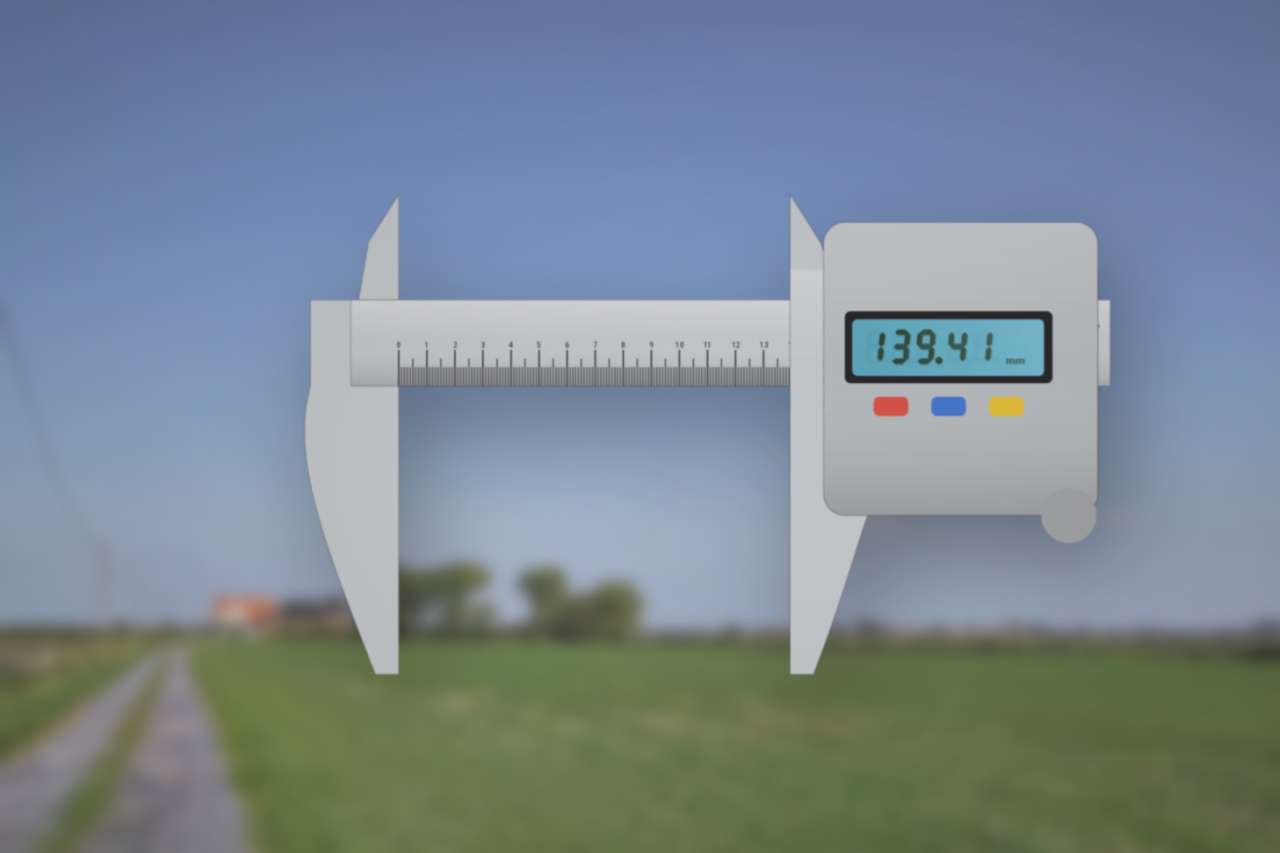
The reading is {"value": 139.41, "unit": "mm"}
